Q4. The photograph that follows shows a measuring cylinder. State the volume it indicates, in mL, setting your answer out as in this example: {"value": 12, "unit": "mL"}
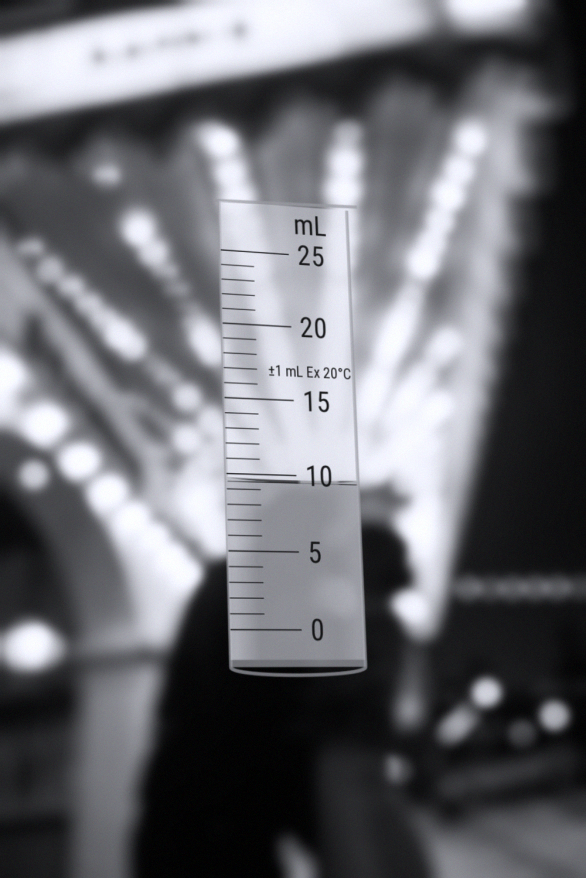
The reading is {"value": 9.5, "unit": "mL"}
